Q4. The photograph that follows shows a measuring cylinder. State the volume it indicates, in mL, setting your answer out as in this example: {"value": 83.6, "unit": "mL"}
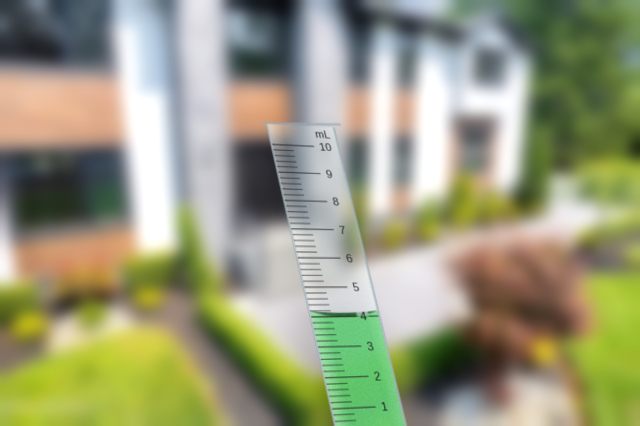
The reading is {"value": 4, "unit": "mL"}
